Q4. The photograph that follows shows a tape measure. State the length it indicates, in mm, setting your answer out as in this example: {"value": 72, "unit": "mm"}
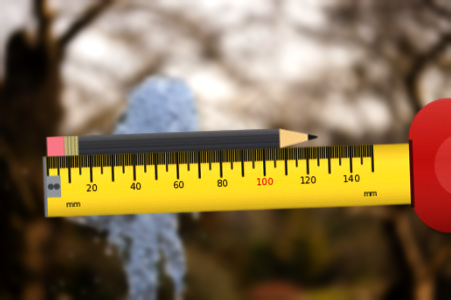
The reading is {"value": 125, "unit": "mm"}
